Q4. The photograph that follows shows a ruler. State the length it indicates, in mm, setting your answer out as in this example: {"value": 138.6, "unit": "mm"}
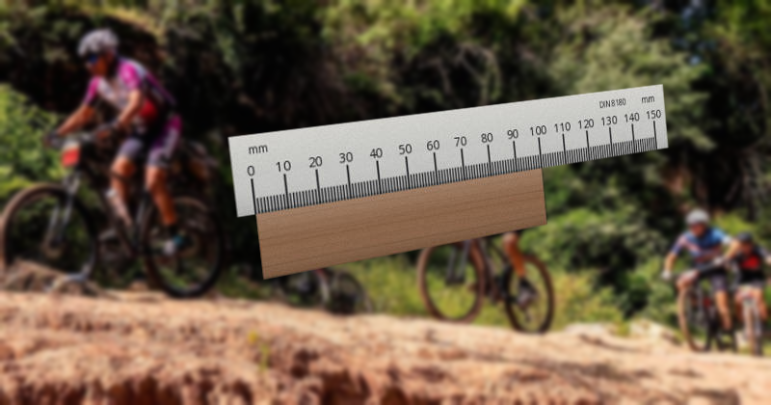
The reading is {"value": 100, "unit": "mm"}
